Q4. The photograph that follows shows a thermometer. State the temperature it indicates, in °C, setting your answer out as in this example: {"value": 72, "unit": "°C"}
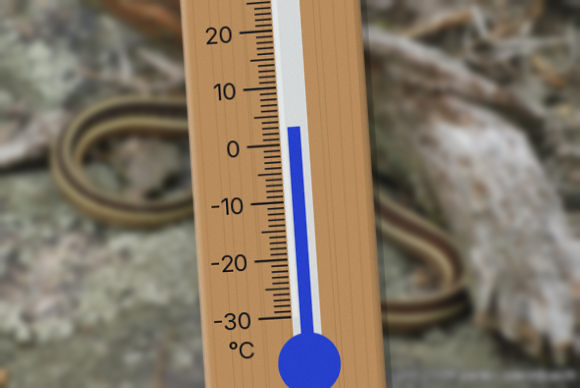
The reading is {"value": 3, "unit": "°C"}
